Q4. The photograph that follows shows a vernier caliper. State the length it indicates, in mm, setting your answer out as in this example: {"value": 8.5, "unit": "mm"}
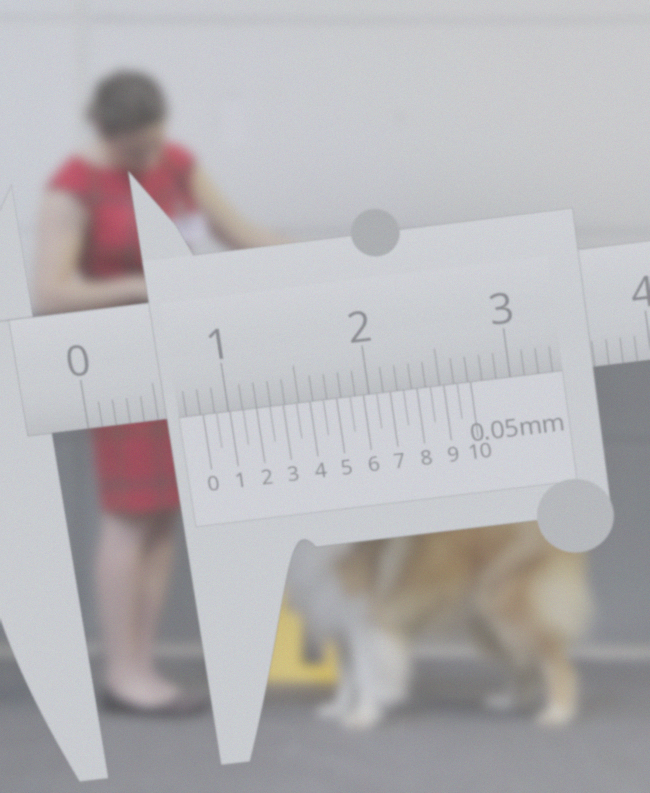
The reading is {"value": 8.2, "unit": "mm"}
